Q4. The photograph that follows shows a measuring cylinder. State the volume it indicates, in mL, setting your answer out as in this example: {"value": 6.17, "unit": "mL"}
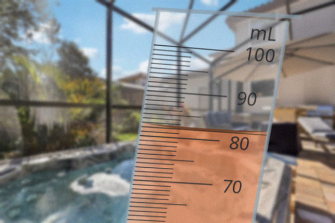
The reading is {"value": 82, "unit": "mL"}
